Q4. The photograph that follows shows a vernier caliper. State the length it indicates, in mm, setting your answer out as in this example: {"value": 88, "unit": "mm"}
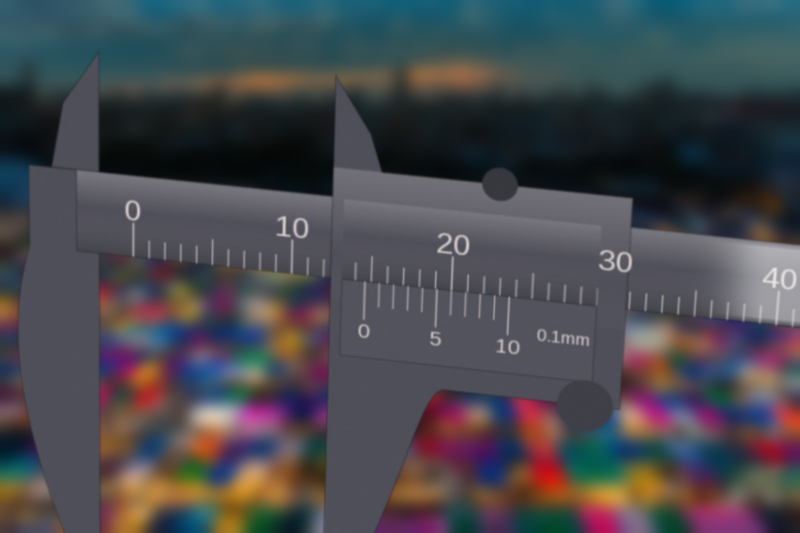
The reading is {"value": 14.6, "unit": "mm"}
